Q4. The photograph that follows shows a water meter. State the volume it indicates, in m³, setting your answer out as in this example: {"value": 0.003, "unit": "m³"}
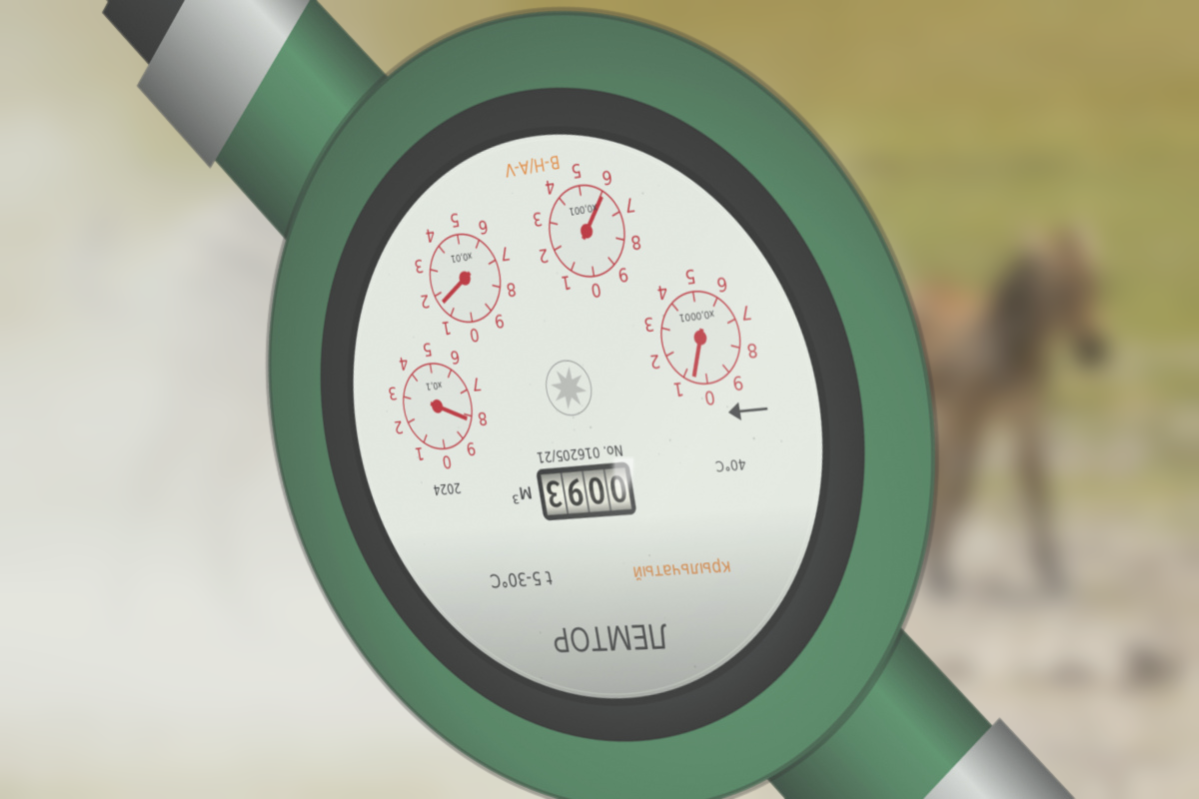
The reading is {"value": 93.8160, "unit": "m³"}
